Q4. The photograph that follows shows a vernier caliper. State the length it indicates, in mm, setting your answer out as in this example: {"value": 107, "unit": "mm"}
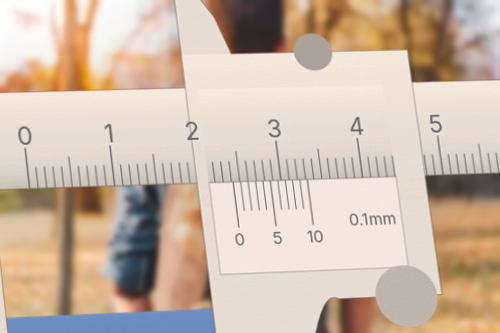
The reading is {"value": 24.2, "unit": "mm"}
